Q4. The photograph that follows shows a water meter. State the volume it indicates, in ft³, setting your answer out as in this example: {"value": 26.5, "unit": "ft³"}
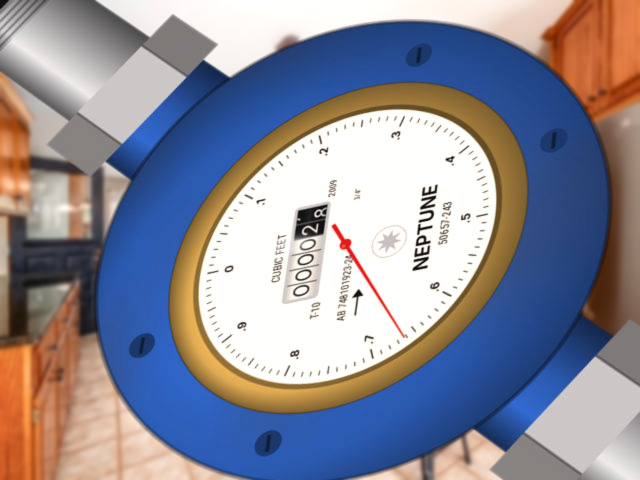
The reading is {"value": 27.66, "unit": "ft³"}
